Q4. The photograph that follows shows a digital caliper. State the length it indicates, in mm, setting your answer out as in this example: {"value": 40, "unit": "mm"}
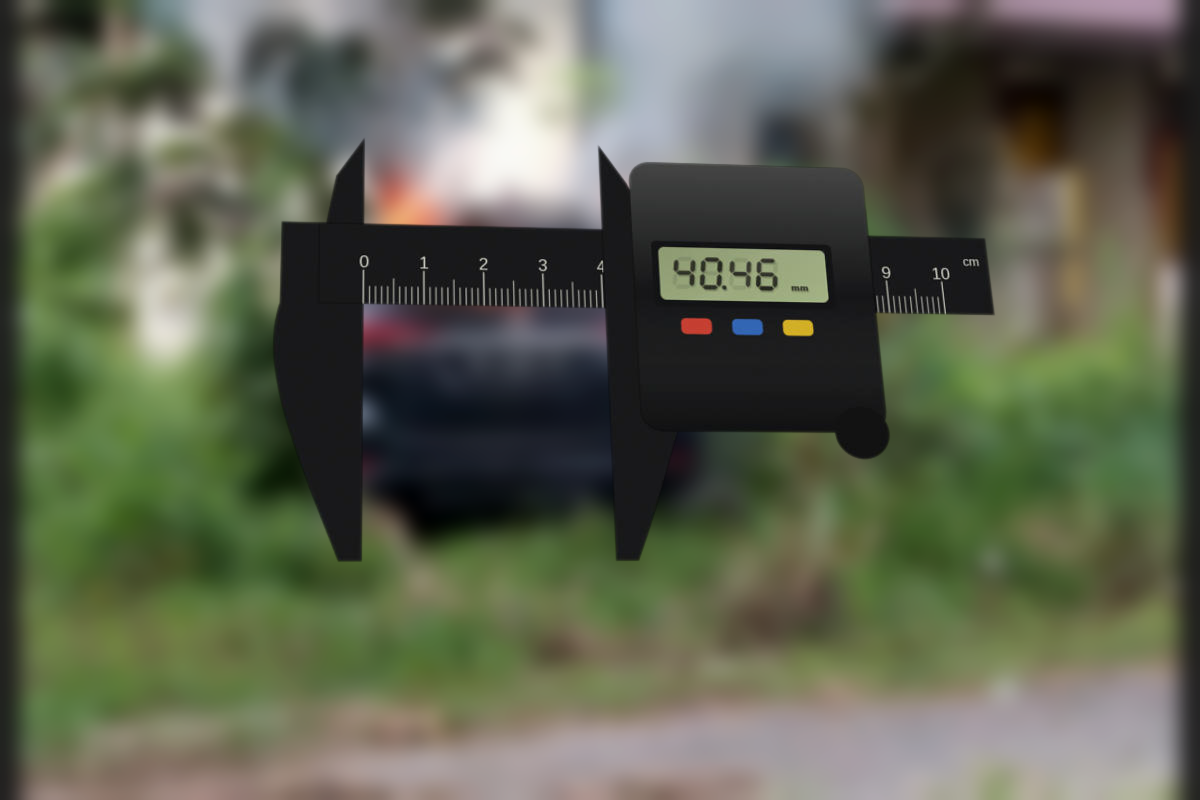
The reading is {"value": 40.46, "unit": "mm"}
